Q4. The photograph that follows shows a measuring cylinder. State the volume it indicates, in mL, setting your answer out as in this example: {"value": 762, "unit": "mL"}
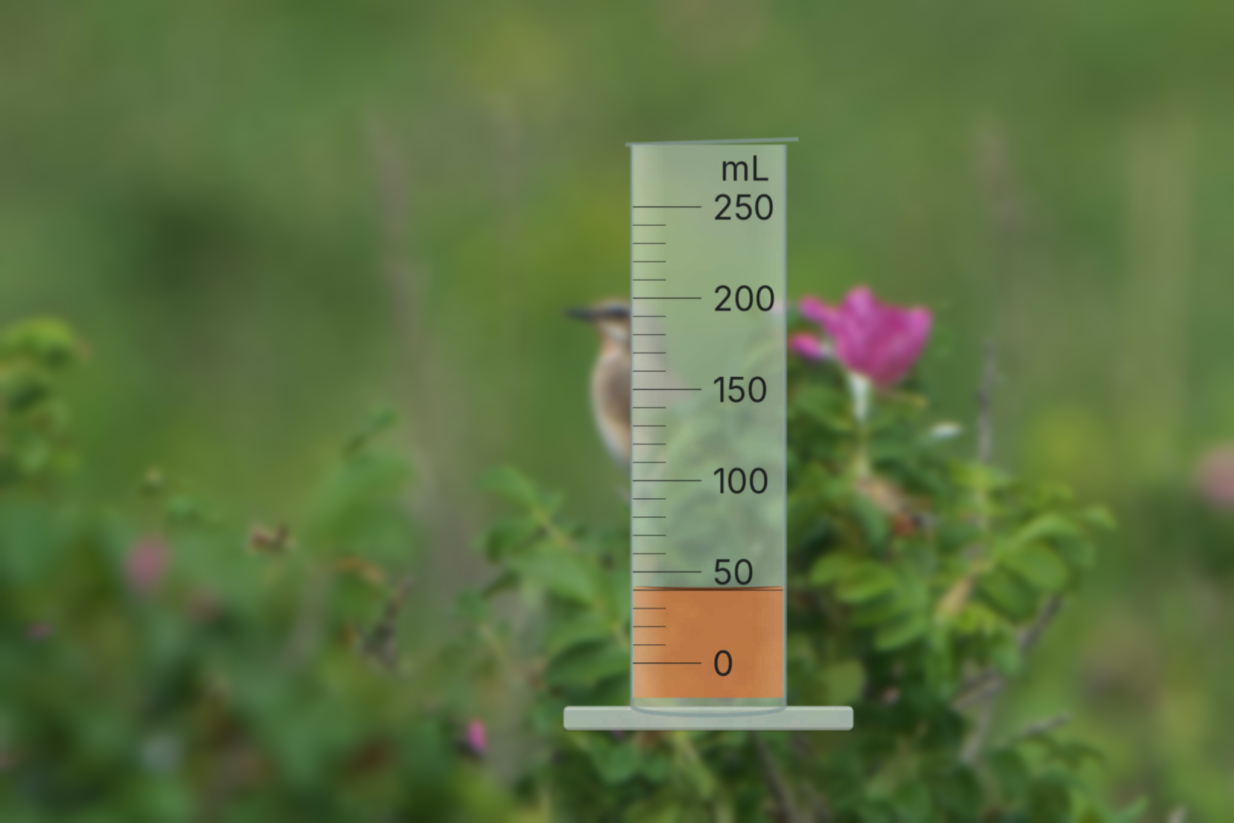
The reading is {"value": 40, "unit": "mL"}
